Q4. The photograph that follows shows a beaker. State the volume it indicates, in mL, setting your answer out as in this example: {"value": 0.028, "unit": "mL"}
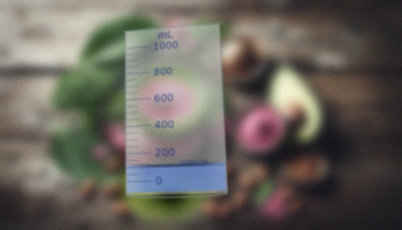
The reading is {"value": 100, "unit": "mL"}
